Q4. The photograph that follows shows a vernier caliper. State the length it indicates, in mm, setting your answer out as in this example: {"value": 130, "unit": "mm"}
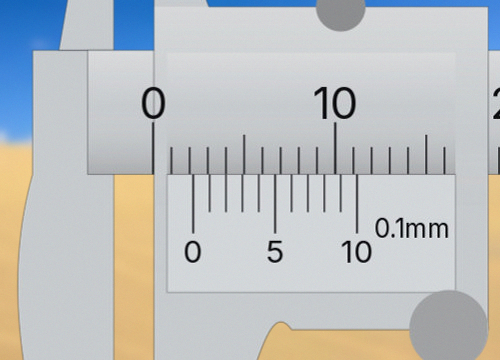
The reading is {"value": 2.2, "unit": "mm"}
